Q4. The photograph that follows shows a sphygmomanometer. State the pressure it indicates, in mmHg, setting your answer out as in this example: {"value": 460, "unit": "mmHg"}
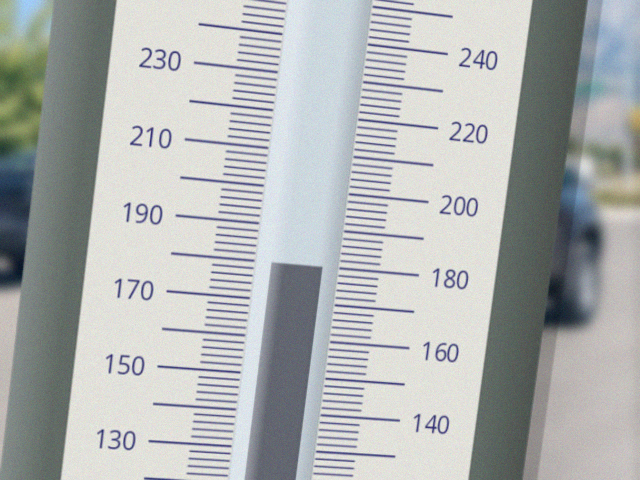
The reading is {"value": 180, "unit": "mmHg"}
